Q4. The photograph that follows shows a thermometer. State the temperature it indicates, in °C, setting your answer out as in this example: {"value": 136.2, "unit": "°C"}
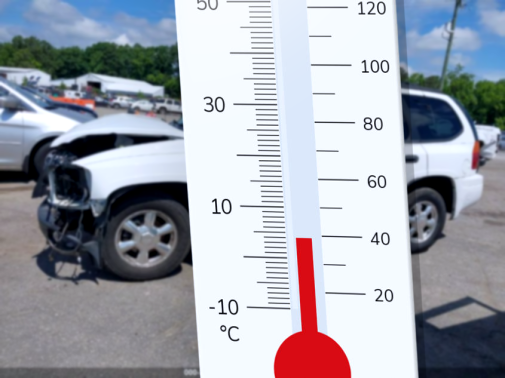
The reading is {"value": 4, "unit": "°C"}
